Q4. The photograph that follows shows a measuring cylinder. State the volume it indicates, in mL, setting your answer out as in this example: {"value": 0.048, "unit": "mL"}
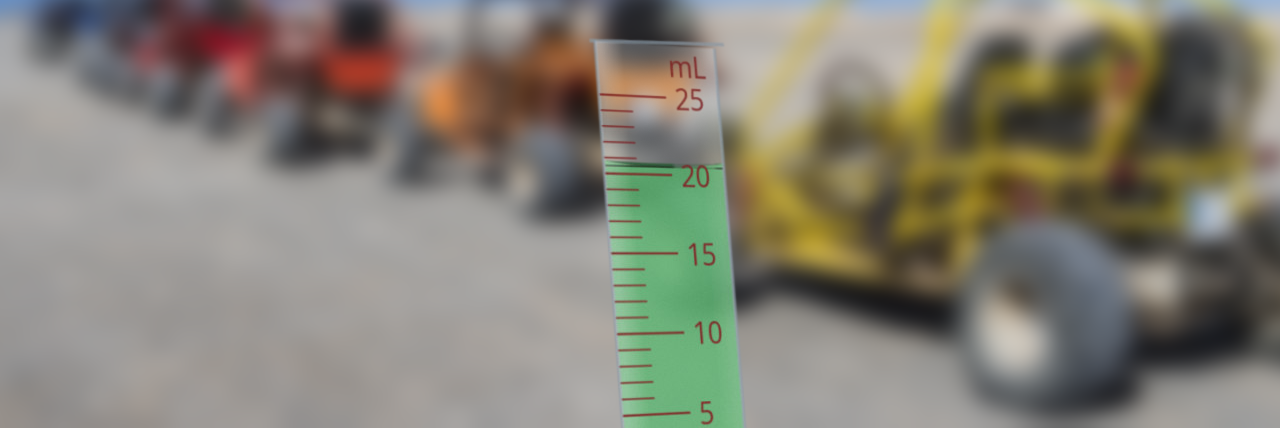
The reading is {"value": 20.5, "unit": "mL"}
